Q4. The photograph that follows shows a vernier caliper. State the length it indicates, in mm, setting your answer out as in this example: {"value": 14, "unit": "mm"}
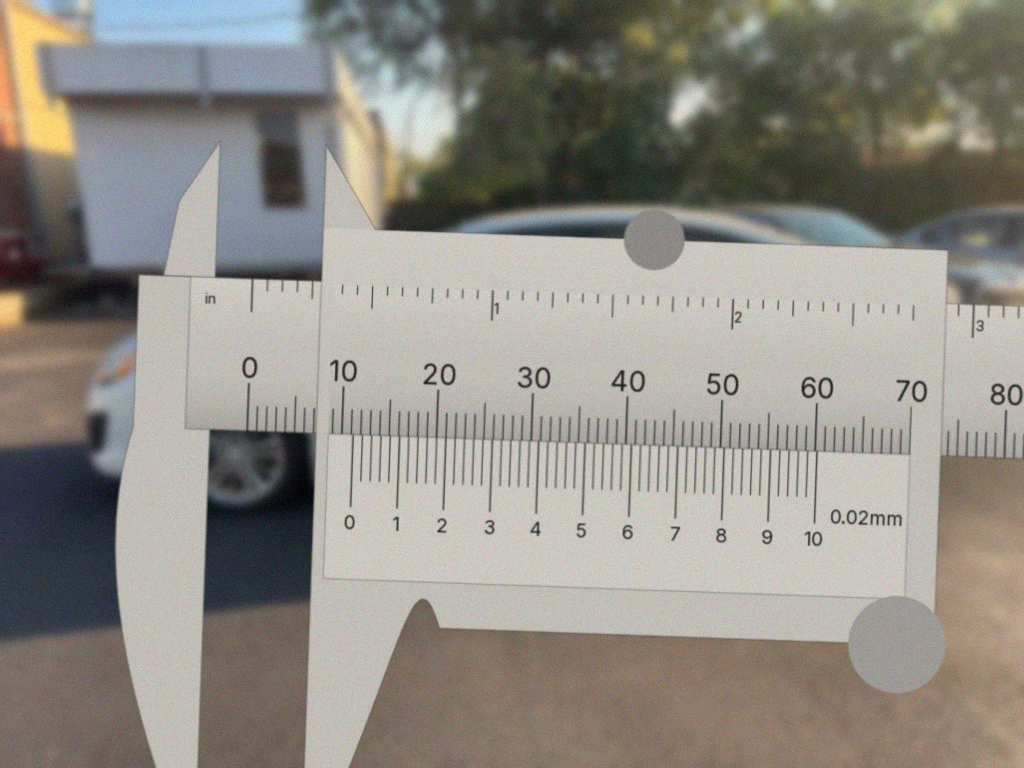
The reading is {"value": 11.2, "unit": "mm"}
